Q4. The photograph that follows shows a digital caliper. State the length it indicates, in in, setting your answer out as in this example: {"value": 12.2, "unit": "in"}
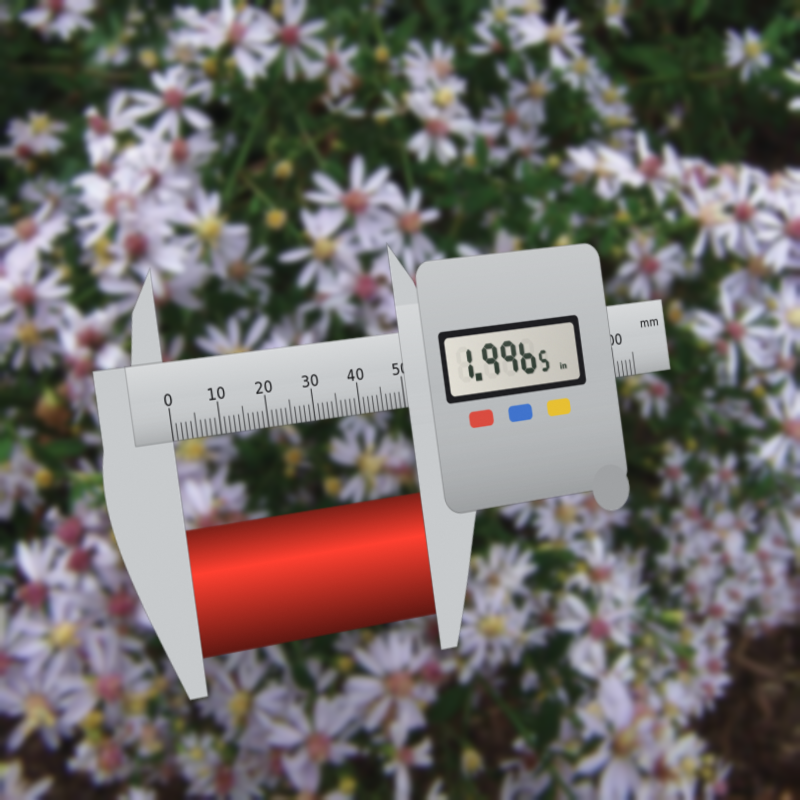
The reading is {"value": 1.9965, "unit": "in"}
